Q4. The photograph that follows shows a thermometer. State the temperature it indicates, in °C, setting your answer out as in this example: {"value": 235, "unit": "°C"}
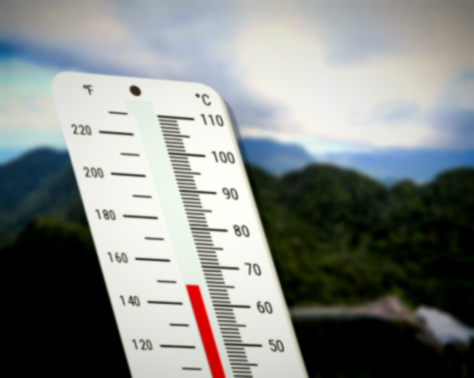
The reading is {"value": 65, "unit": "°C"}
